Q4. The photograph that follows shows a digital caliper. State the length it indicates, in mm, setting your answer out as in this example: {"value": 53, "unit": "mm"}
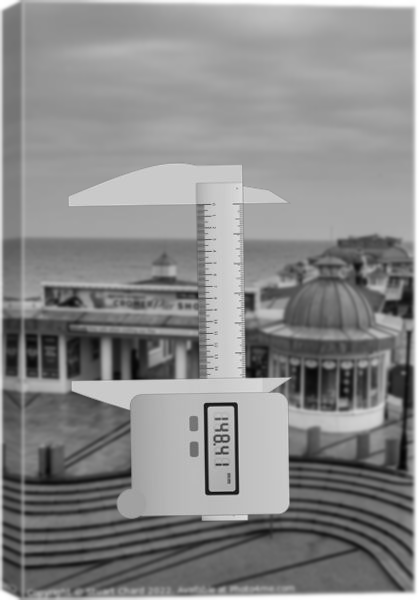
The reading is {"value": 148.41, "unit": "mm"}
